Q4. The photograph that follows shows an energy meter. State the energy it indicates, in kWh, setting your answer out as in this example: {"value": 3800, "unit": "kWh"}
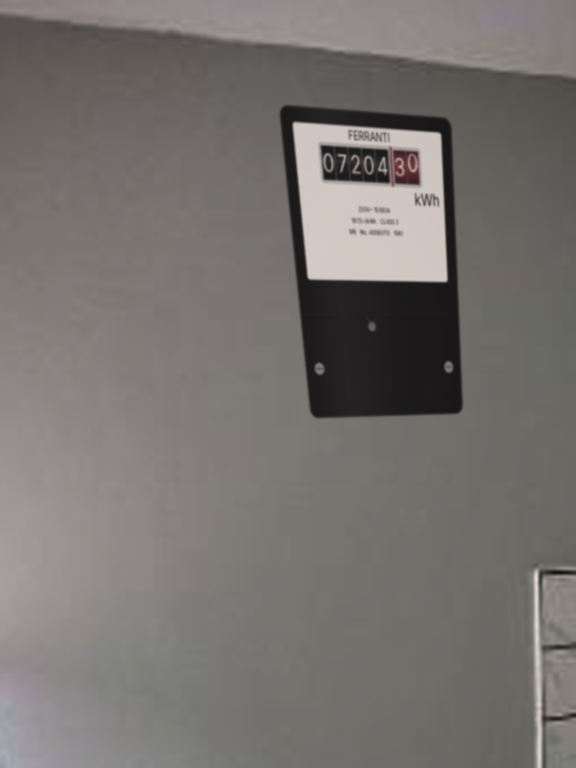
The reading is {"value": 7204.30, "unit": "kWh"}
